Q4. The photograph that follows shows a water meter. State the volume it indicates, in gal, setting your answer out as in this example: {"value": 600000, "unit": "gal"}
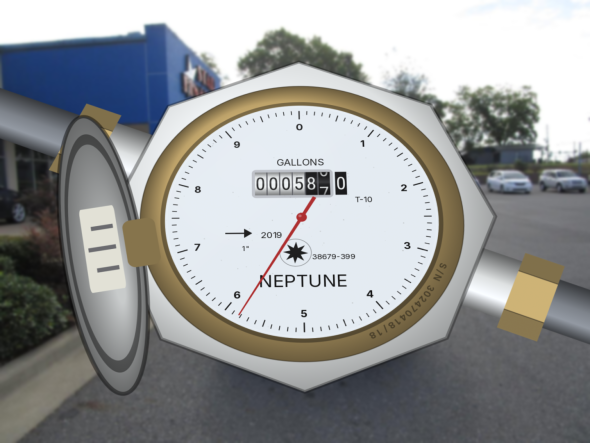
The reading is {"value": 5865.8, "unit": "gal"}
